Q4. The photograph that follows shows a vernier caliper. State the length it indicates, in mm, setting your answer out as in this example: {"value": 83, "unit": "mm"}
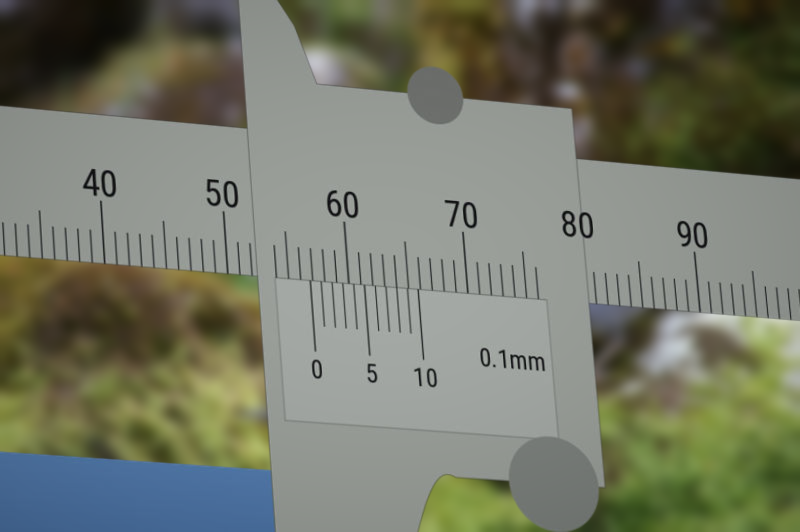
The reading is {"value": 56.8, "unit": "mm"}
